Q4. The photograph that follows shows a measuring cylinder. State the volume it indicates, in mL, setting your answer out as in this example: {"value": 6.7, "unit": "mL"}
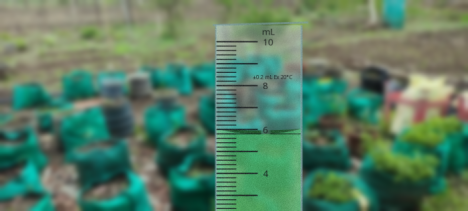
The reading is {"value": 5.8, "unit": "mL"}
